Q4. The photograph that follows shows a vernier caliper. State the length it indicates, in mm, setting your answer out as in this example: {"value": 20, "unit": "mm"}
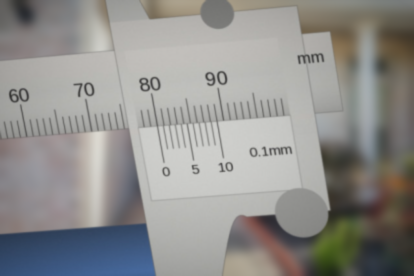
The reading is {"value": 80.0, "unit": "mm"}
